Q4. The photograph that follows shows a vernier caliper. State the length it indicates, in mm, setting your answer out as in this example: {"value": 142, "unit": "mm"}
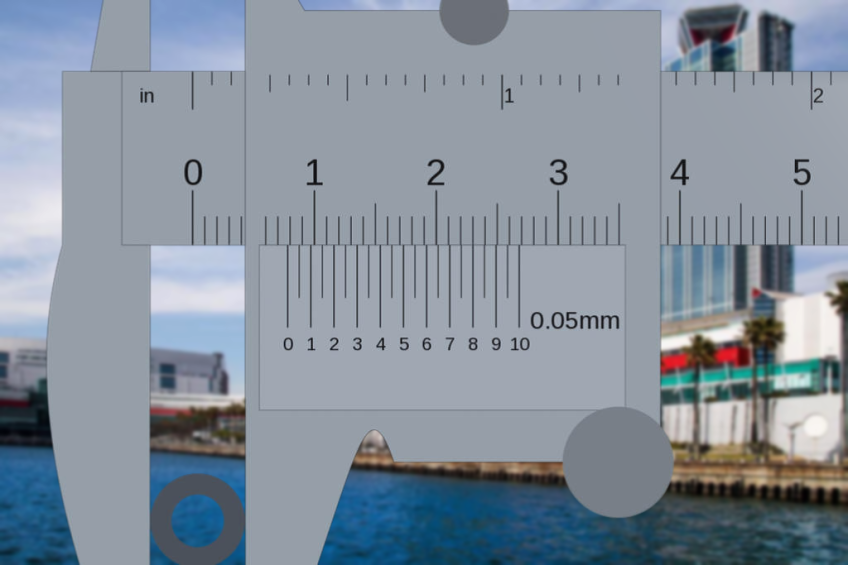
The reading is {"value": 7.8, "unit": "mm"}
